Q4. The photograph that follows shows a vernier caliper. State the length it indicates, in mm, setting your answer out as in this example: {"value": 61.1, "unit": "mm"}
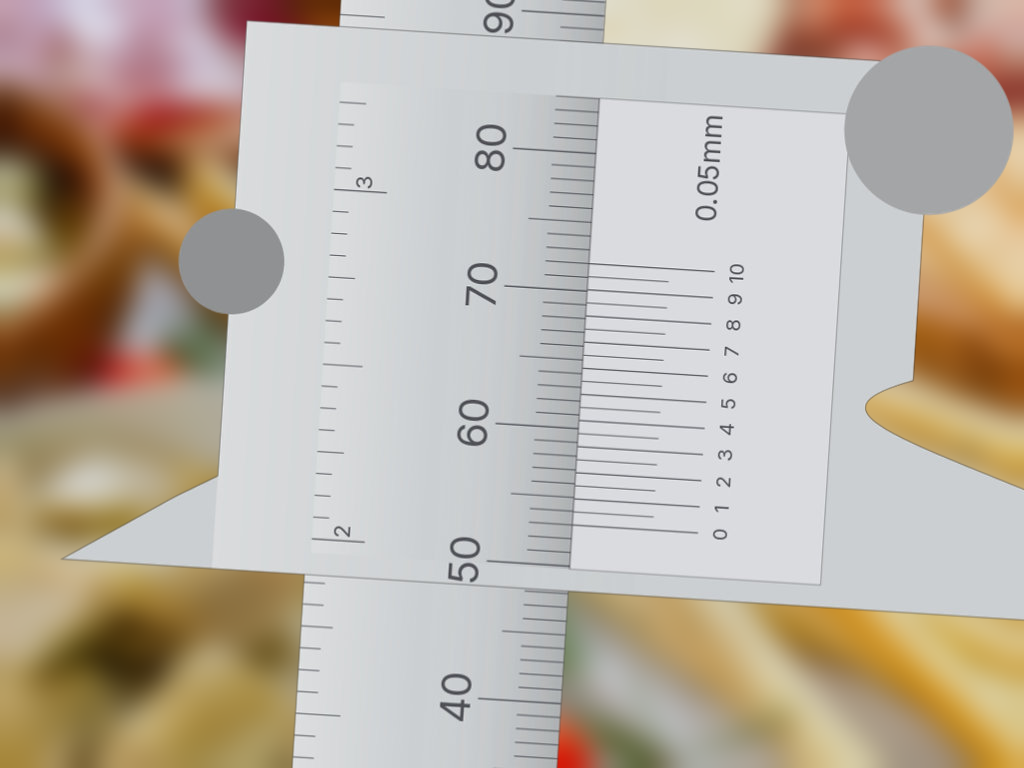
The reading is {"value": 53.0, "unit": "mm"}
